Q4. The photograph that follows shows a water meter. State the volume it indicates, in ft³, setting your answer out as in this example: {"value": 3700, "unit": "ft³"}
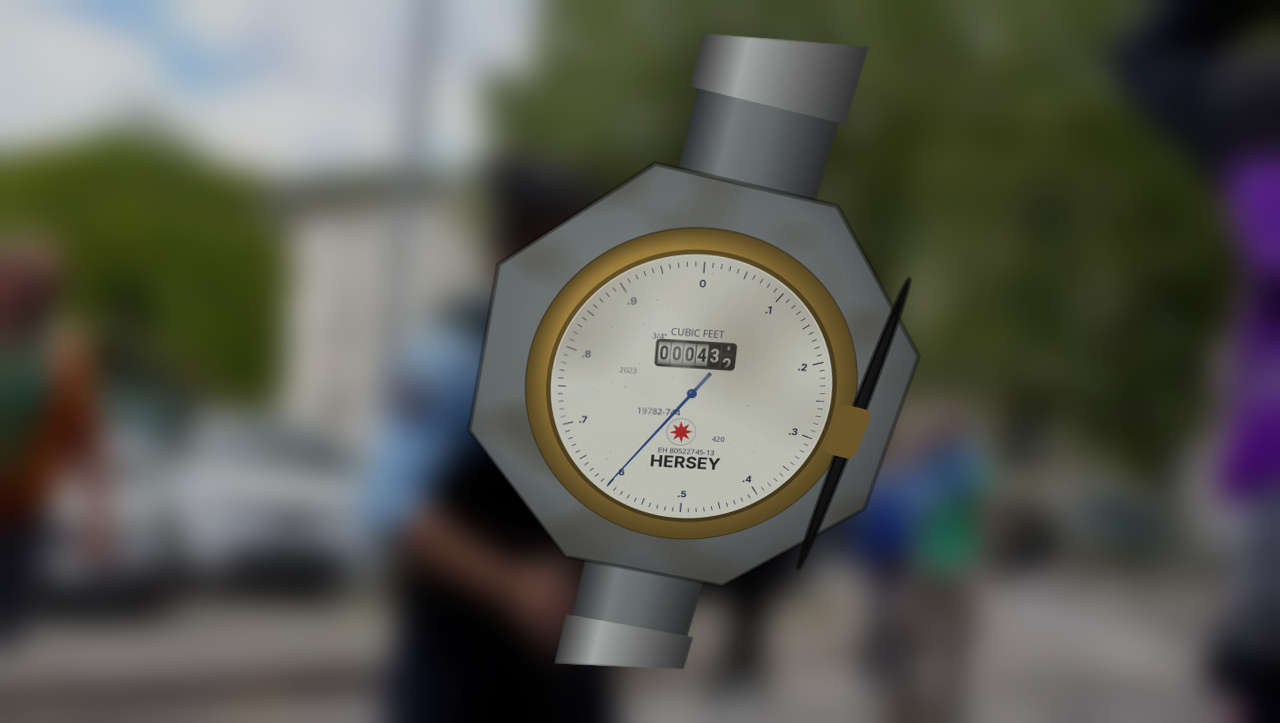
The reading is {"value": 431.60, "unit": "ft³"}
